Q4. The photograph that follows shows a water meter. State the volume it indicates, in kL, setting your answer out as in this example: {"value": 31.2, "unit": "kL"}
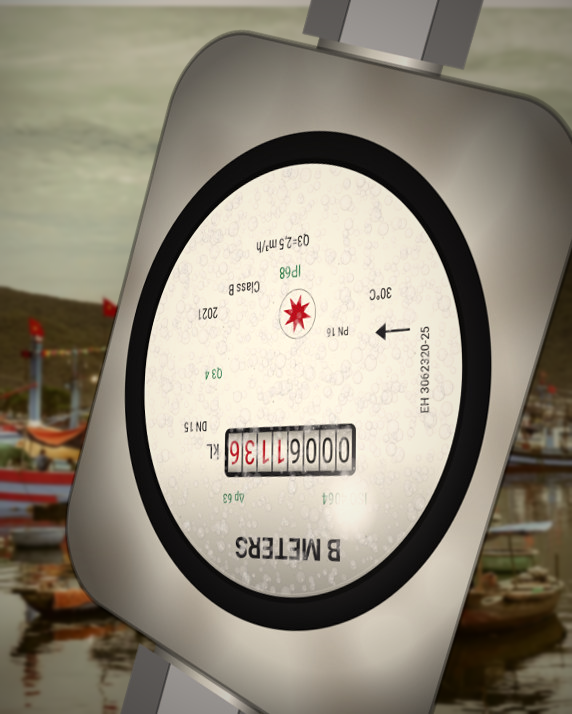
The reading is {"value": 6.1136, "unit": "kL"}
